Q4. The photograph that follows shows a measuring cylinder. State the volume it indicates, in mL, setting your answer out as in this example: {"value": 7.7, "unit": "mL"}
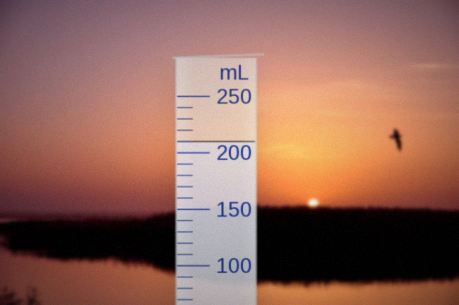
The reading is {"value": 210, "unit": "mL"}
